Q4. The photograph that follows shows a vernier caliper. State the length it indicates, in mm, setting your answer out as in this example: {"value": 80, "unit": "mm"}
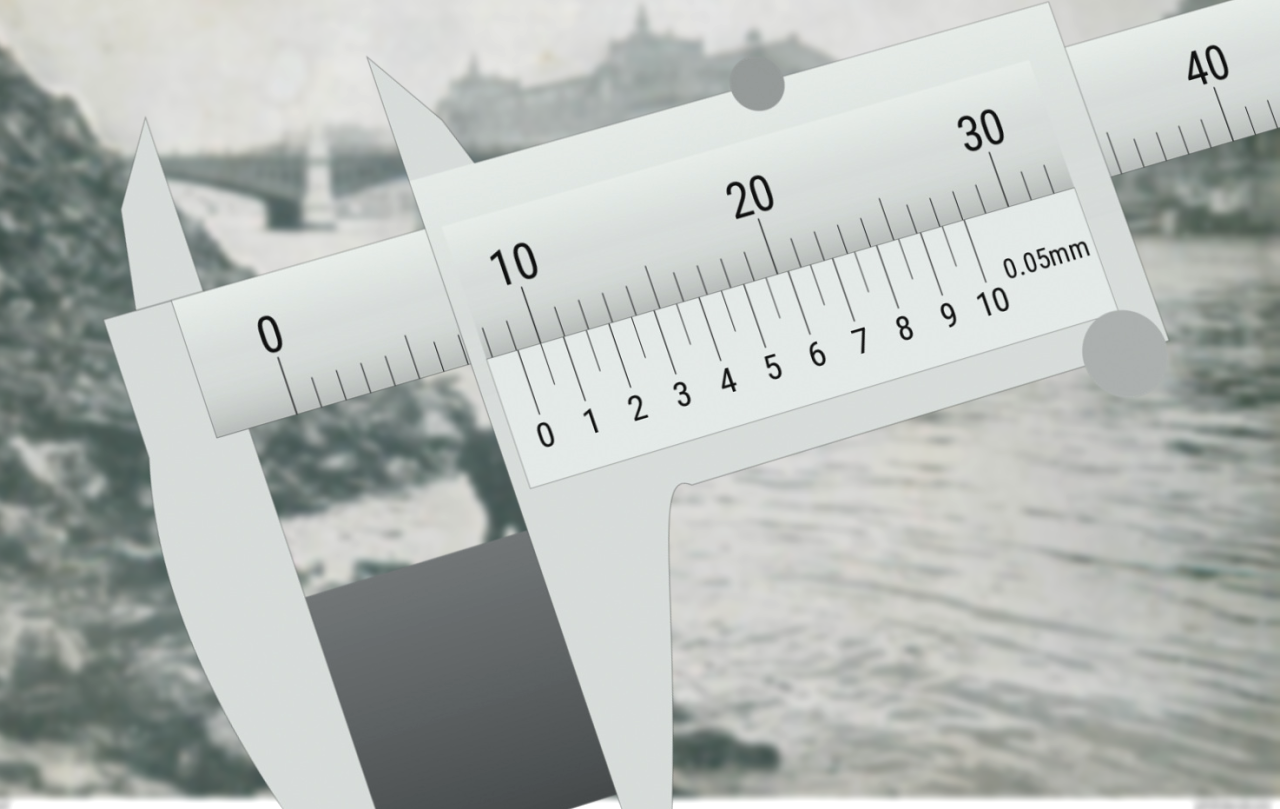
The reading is {"value": 9.05, "unit": "mm"}
